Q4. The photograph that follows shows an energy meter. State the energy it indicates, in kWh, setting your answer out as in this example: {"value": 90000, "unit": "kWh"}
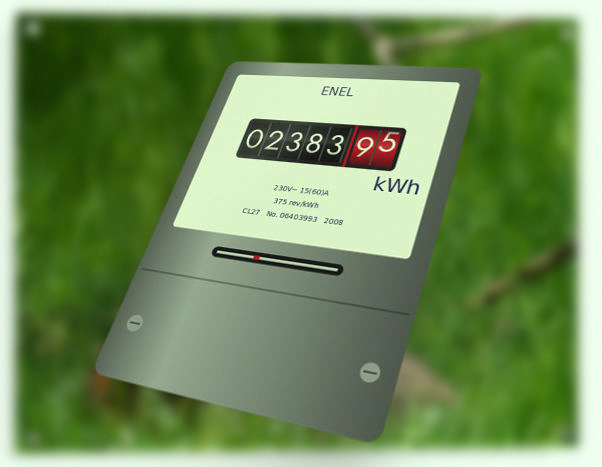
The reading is {"value": 2383.95, "unit": "kWh"}
